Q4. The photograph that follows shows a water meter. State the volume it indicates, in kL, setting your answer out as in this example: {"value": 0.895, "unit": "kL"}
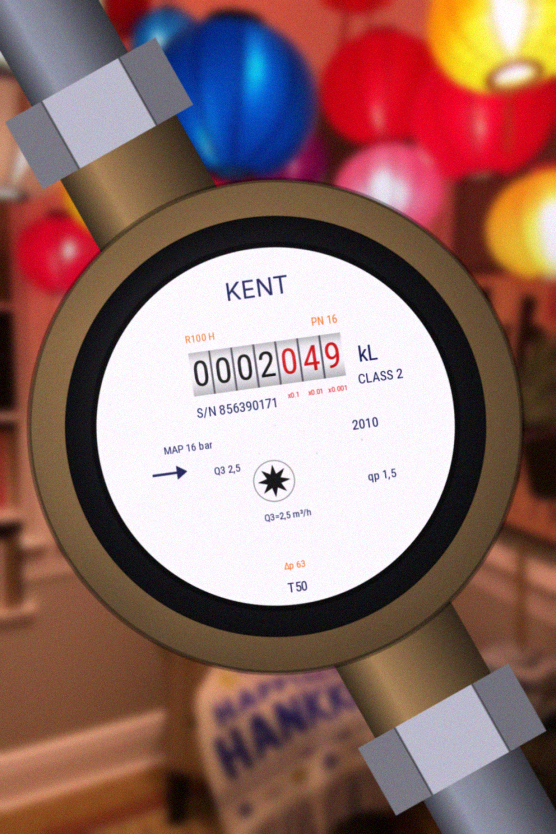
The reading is {"value": 2.049, "unit": "kL"}
